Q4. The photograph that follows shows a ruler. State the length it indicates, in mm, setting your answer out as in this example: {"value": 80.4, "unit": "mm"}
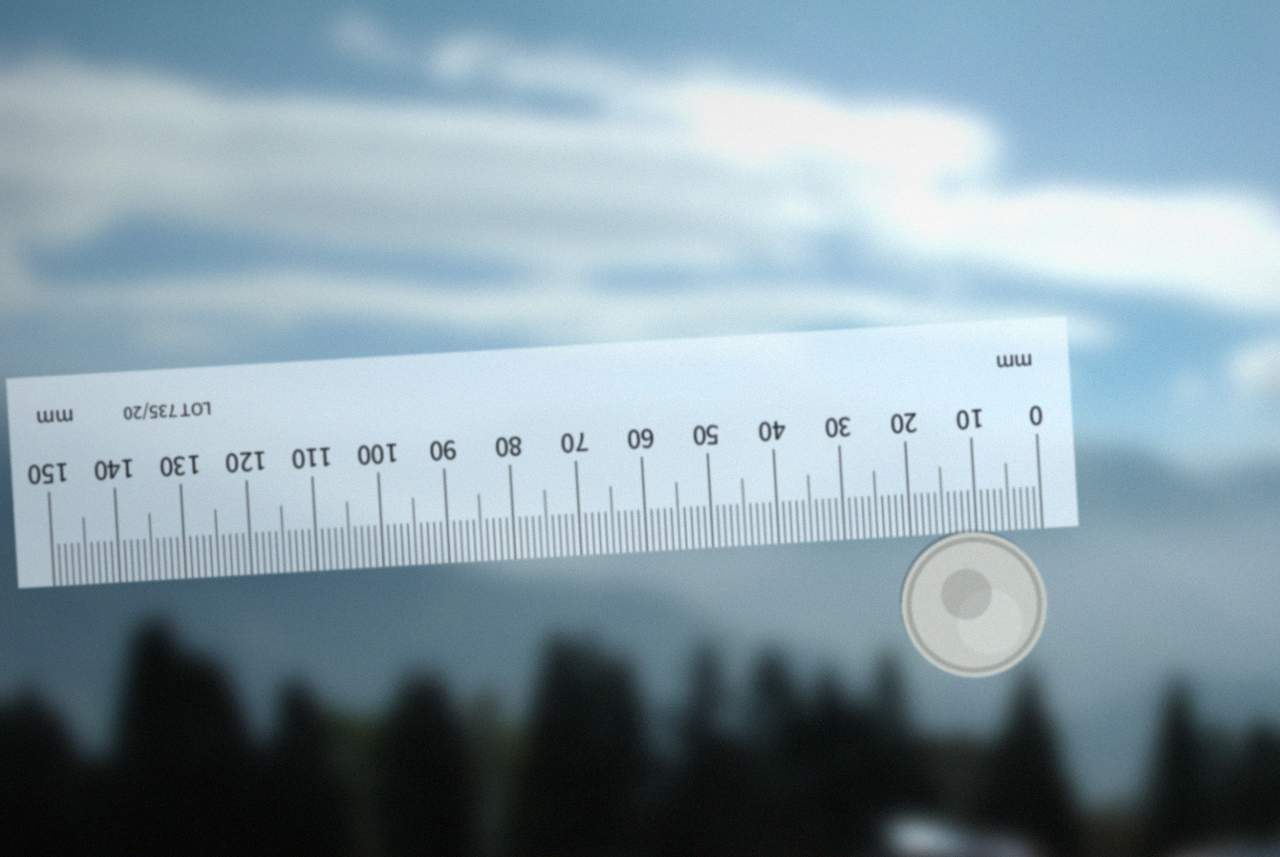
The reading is {"value": 22, "unit": "mm"}
